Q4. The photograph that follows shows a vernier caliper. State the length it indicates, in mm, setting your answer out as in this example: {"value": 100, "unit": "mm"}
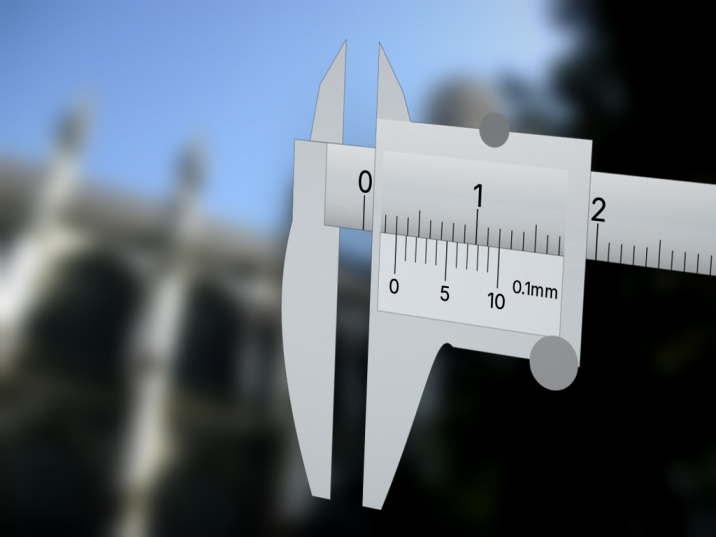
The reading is {"value": 3.0, "unit": "mm"}
